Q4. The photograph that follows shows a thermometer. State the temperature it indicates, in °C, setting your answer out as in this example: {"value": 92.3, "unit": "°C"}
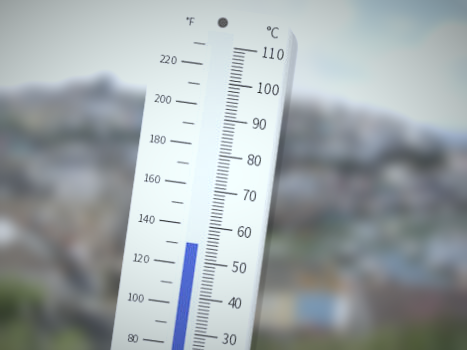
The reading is {"value": 55, "unit": "°C"}
